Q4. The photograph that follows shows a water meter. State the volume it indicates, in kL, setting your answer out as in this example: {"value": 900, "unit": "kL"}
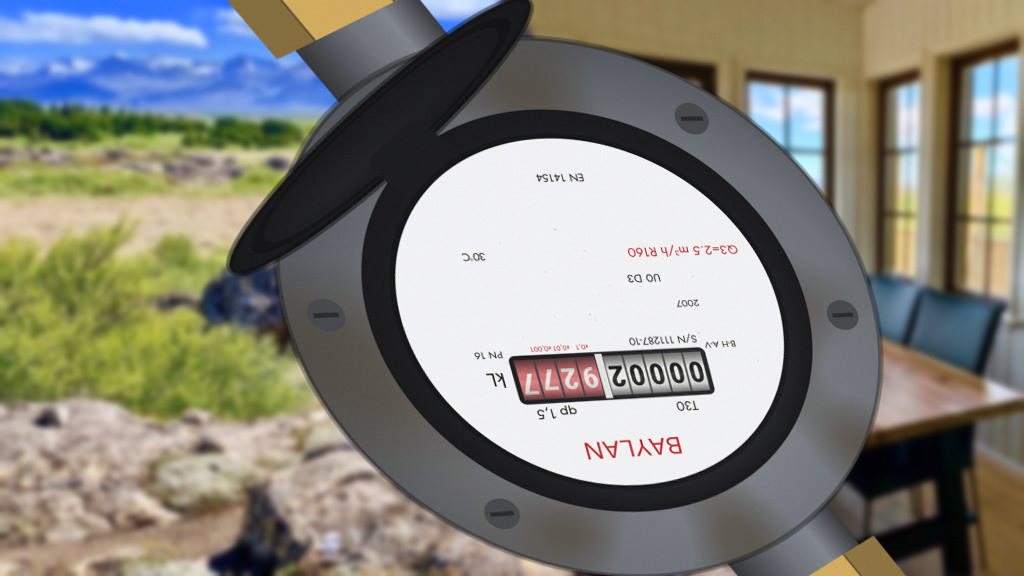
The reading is {"value": 2.9277, "unit": "kL"}
